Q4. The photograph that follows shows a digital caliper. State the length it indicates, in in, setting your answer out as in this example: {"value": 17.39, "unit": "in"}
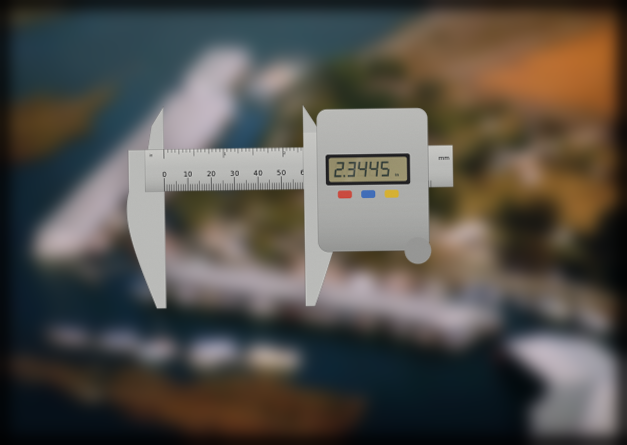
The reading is {"value": 2.3445, "unit": "in"}
